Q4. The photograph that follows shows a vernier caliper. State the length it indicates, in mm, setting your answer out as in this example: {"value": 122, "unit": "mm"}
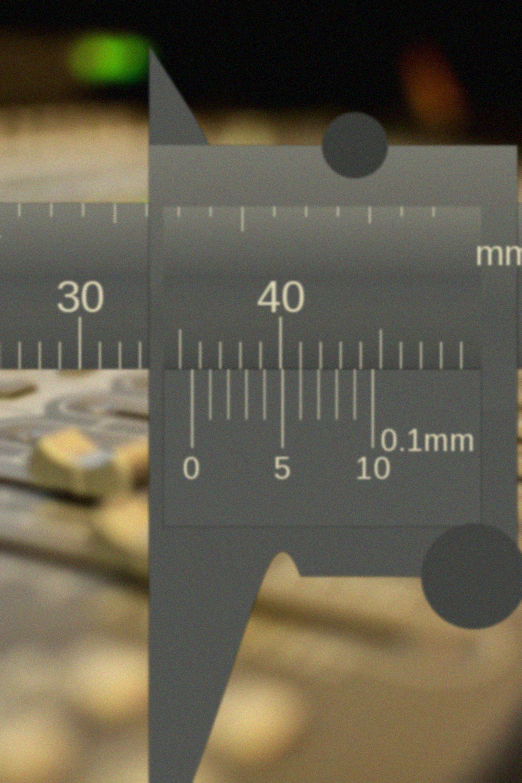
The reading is {"value": 35.6, "unit": "mm"}
